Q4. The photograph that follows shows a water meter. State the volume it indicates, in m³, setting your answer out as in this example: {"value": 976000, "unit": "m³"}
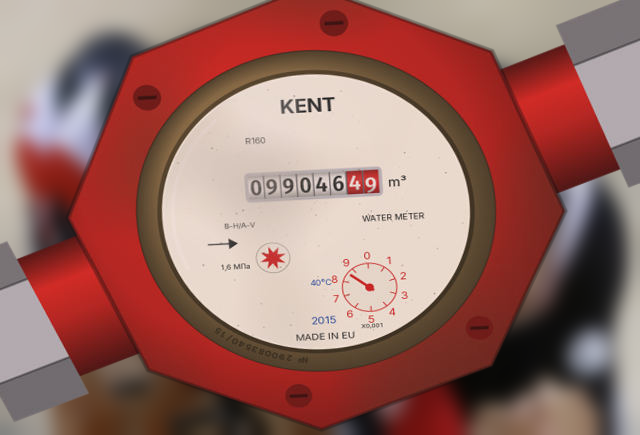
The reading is {"value": 99046.488, "unit": "m³"}
